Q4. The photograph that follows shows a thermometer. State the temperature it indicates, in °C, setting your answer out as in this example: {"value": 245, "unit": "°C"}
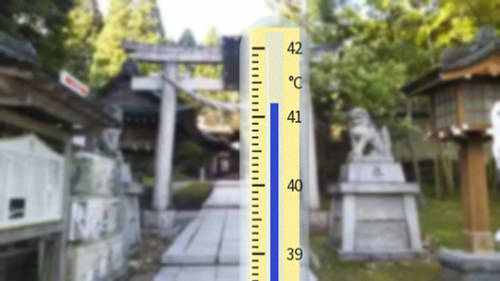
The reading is {"value": 41.2, "unit": "°C"}
